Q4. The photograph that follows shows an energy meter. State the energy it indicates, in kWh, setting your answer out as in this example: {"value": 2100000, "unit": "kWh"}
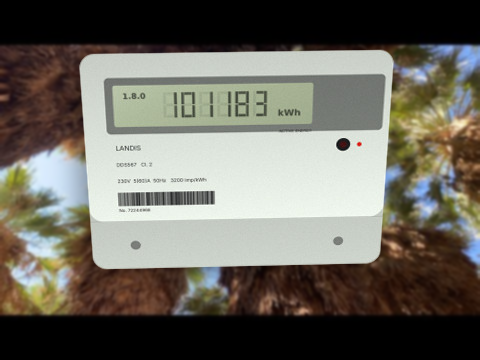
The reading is {"value": 101183, "unit": "kWh"}
